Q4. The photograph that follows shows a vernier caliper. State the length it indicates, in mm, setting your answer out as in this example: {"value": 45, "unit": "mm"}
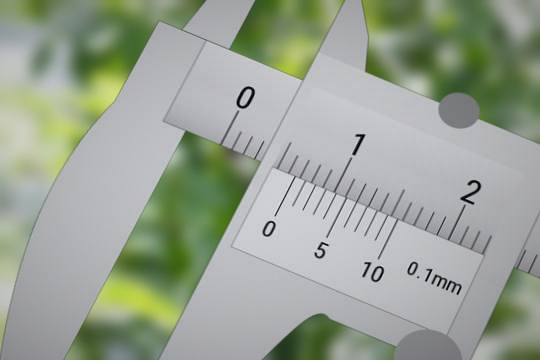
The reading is {"value": 6.6, "unit": "mm"}
